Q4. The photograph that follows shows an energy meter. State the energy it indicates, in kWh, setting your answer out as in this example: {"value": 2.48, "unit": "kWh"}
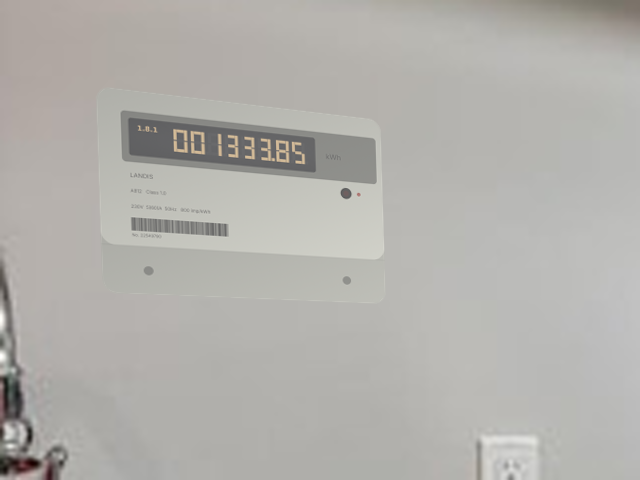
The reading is {"value": 1333.85, "unit": "kWh"}
